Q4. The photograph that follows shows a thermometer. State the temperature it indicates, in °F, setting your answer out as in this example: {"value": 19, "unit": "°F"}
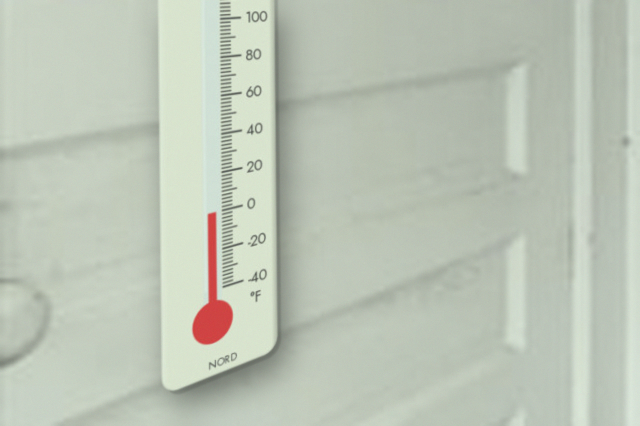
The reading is {"value": 0, "unit": "°F"}
